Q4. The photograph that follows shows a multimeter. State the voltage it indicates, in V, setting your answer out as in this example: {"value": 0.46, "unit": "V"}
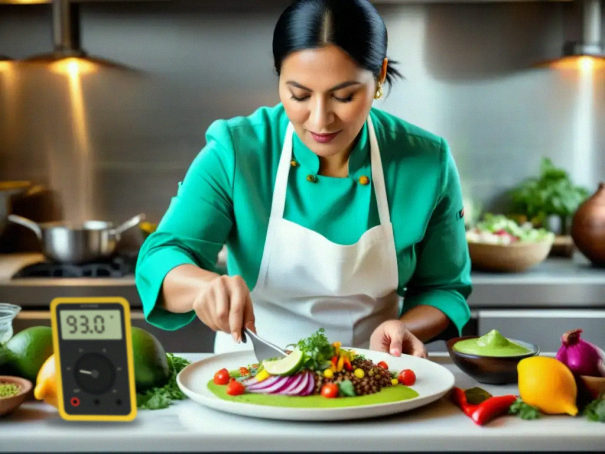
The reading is {"value": 93.0, "unit": "V"}
